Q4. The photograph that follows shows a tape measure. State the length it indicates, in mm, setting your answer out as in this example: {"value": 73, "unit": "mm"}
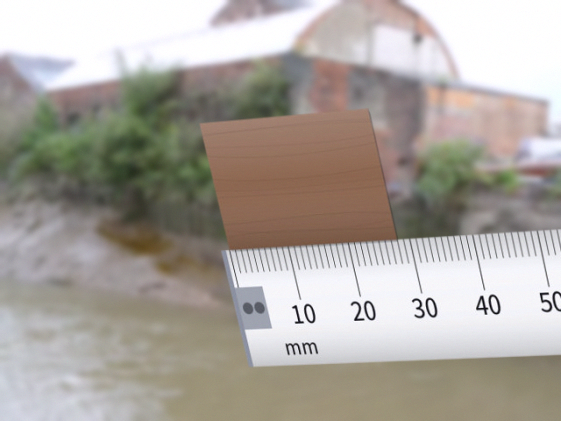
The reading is {"value": 28, "unit": "mm"}
